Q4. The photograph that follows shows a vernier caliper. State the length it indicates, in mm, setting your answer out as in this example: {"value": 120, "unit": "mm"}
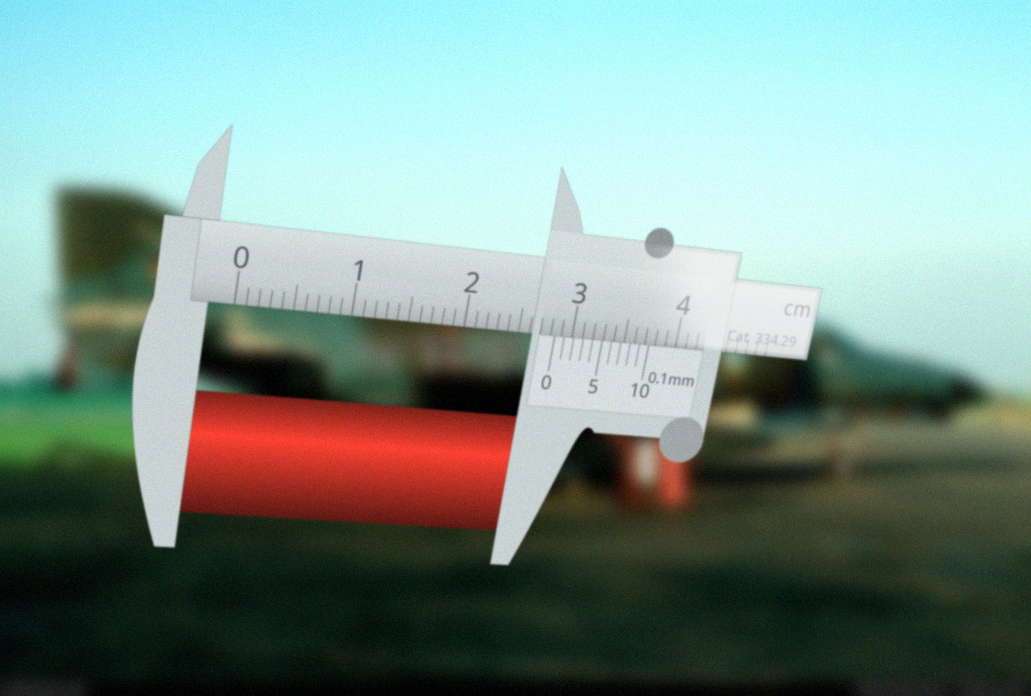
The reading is {"value": 28.4, "unit": "mm"}
